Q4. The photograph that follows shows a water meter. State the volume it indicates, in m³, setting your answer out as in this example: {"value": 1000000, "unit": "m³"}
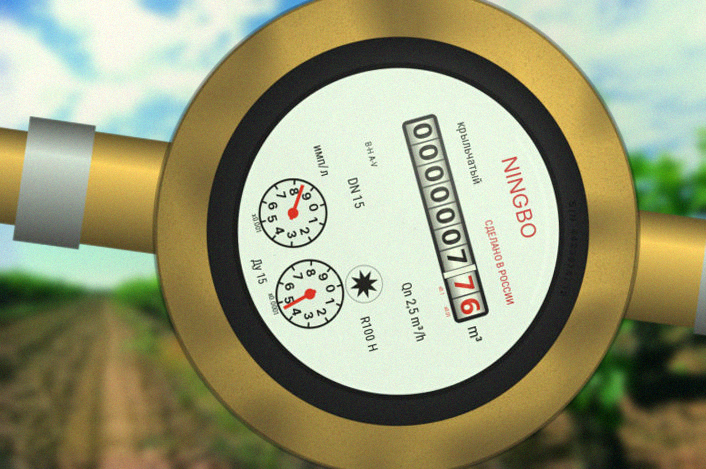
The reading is {"value": 7.7684, "unit": "m³"}
